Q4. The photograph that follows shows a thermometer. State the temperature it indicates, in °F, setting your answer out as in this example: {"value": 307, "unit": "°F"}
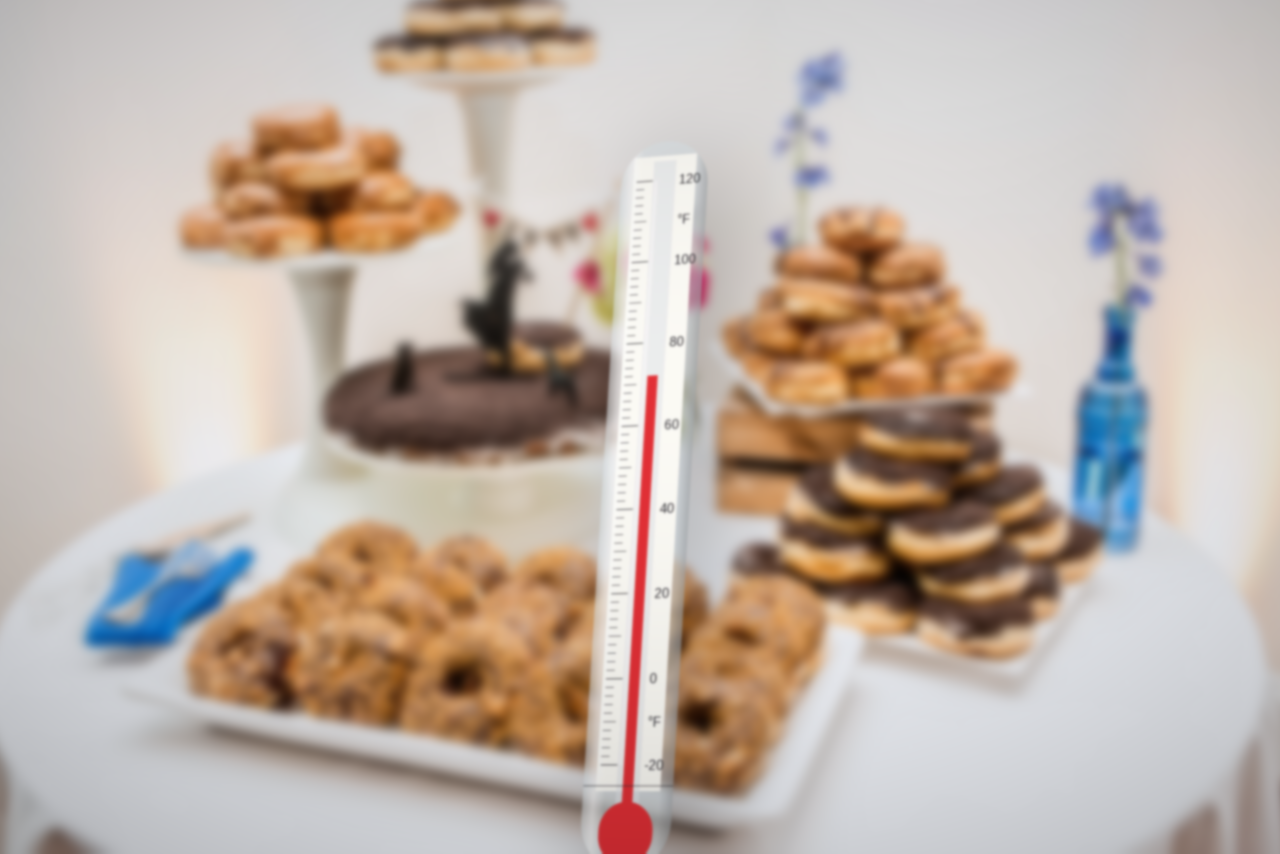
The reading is {"value": 72, "unit": "°F"}
